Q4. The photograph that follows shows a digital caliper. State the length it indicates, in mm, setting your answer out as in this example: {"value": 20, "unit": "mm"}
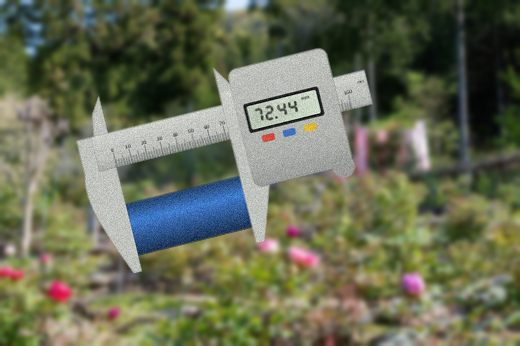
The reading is {"value": 72.44, "unit": "mm"}
